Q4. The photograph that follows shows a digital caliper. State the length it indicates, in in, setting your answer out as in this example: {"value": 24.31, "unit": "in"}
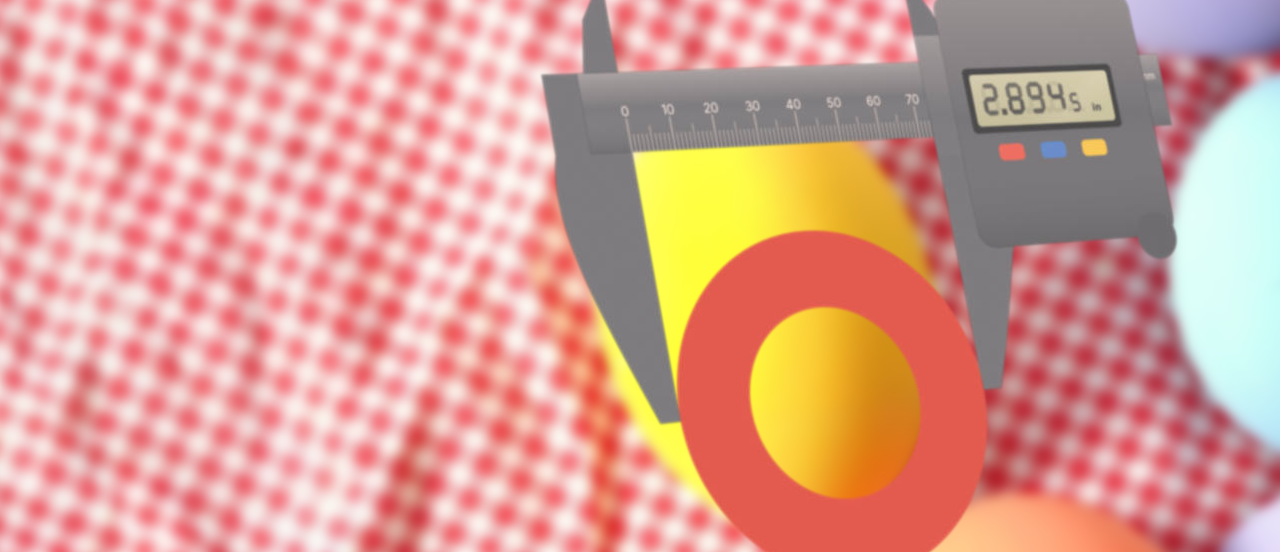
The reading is {"value": 2.8945, "unit": "in"}
